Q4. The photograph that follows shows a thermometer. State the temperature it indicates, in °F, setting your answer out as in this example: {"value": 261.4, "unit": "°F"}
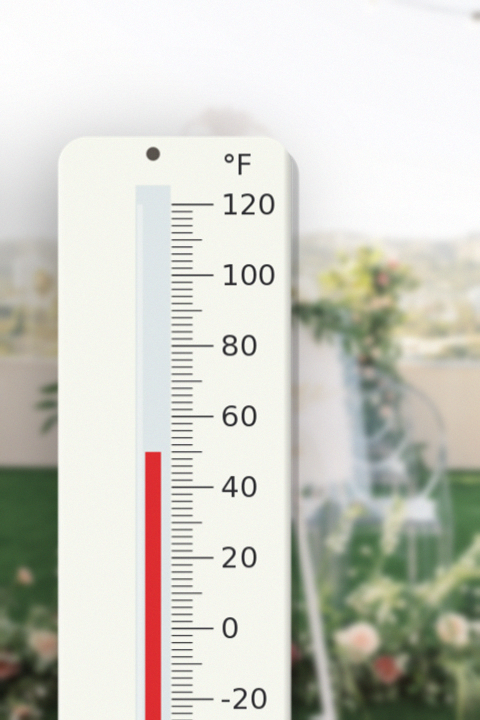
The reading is {"value": 50, "unit": "°F"}
